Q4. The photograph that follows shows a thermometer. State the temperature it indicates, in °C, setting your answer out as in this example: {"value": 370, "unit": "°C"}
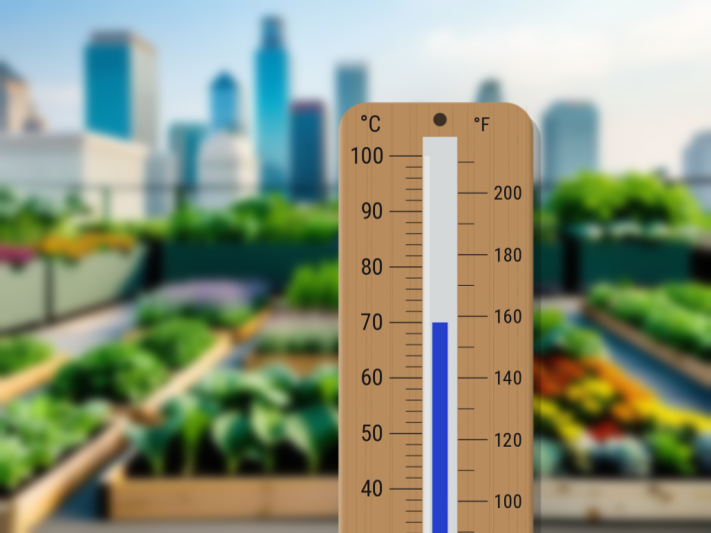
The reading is {"value": 70, "unit": "°C"}
